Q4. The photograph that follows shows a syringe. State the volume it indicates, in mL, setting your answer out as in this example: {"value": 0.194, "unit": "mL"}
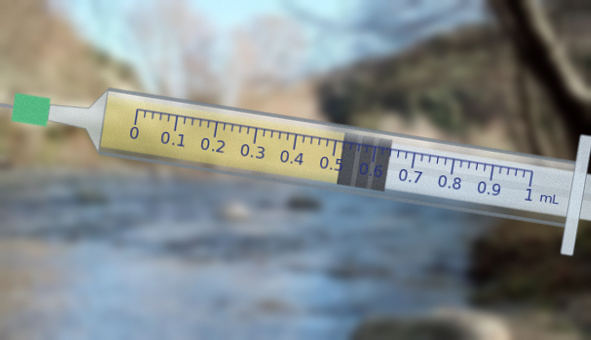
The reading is {"value": 0.52, "unit": "mL"}
